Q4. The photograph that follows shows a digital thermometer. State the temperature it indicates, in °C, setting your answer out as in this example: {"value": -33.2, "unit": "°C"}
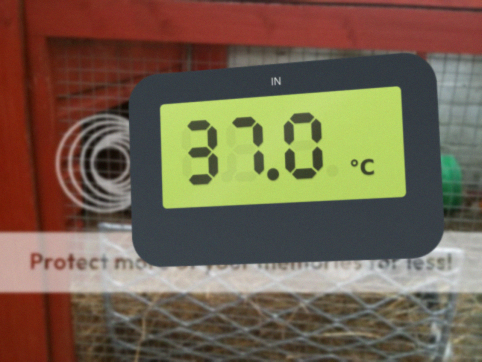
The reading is {"value": 37.0, "unit": "°C"}
